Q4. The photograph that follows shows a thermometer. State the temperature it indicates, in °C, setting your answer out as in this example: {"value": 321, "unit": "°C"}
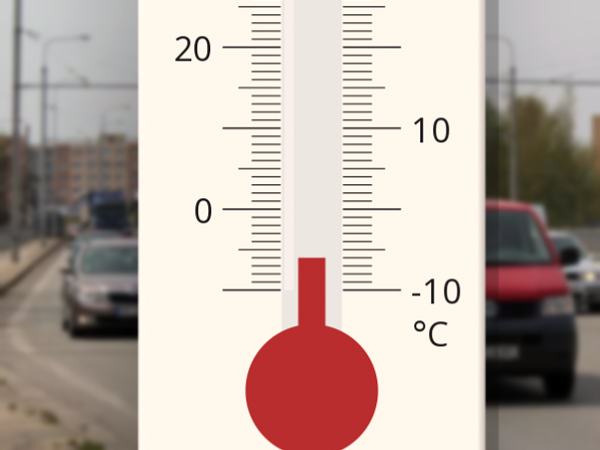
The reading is {"value": -6, "unit": "°C"}
